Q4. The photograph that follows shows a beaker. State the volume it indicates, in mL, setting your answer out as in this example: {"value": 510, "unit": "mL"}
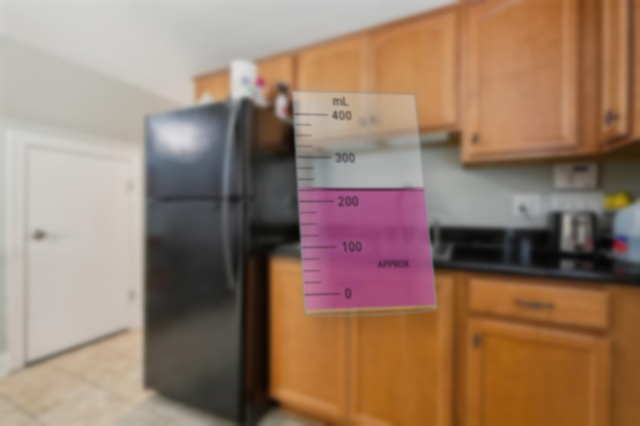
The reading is {"value": 225, "unit": "mL"}
